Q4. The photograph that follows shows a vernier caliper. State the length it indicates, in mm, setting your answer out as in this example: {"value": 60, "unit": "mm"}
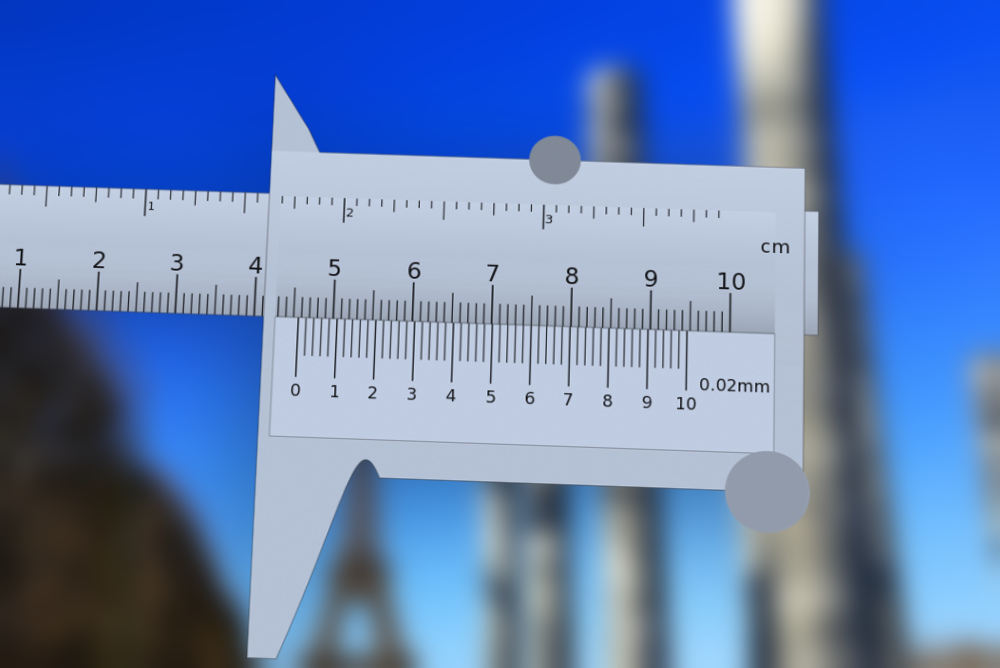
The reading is {"value": 45.6, "unit": "mm"}
